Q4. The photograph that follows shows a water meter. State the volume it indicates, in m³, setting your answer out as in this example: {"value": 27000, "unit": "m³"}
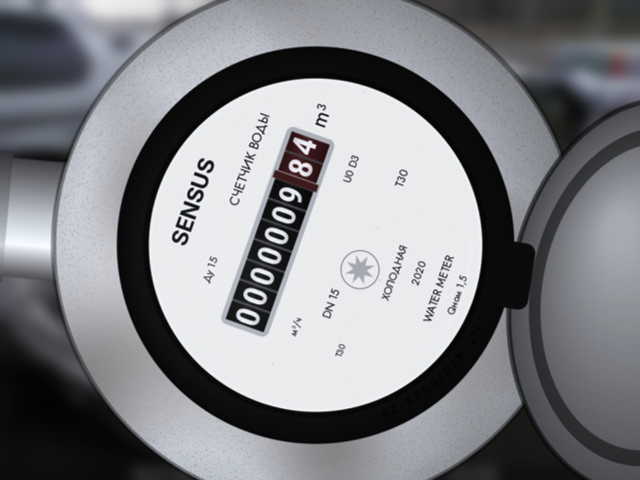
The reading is {"value": 9.84, "unit": "m³"}
